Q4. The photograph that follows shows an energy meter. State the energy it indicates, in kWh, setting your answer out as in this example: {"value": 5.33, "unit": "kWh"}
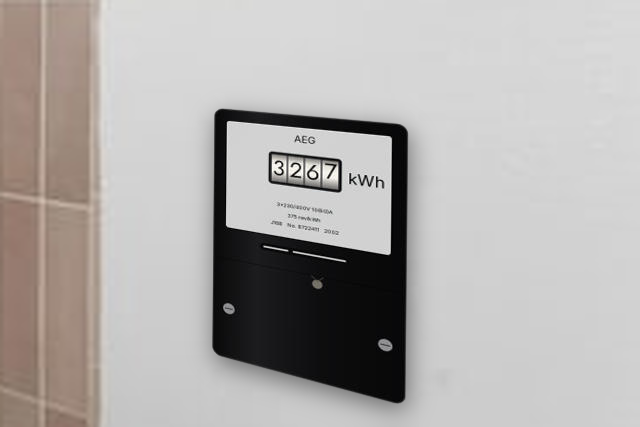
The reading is {"value": 3267, "unit": "kWh"}
